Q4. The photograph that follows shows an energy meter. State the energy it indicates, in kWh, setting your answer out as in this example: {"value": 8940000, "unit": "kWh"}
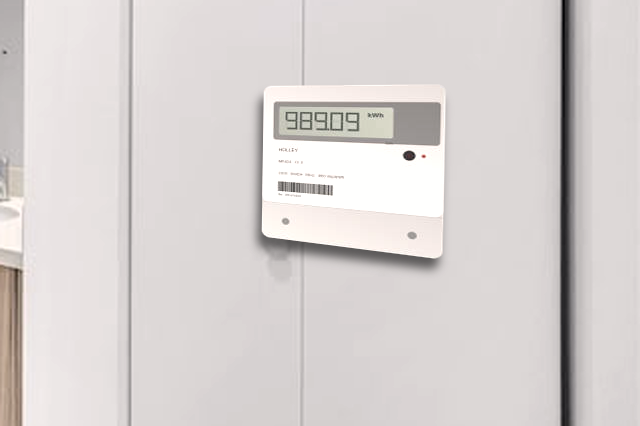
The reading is {"value": 989.09, "unit": "kWh"}
